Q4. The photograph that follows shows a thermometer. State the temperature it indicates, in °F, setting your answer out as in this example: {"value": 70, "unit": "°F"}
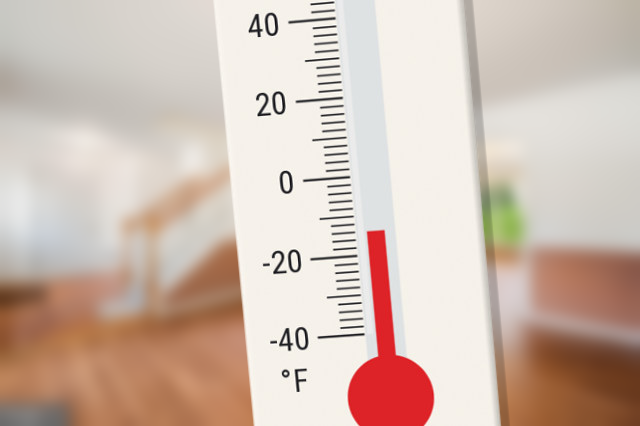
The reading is {"value": -14, "unit": "°F"}
